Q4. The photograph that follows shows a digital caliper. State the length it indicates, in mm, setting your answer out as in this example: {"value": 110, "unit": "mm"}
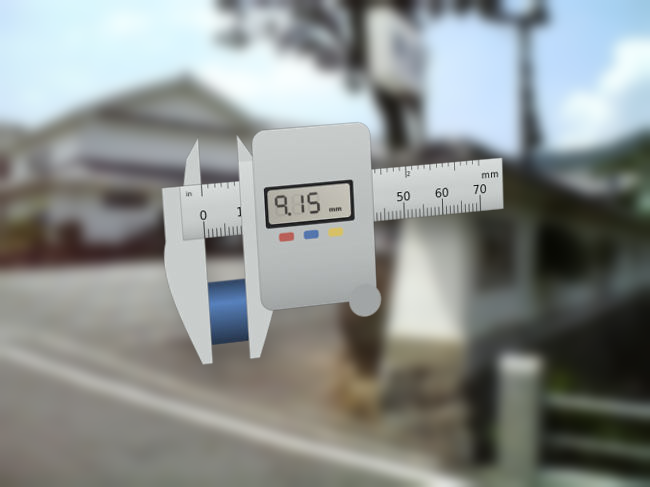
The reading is {"value": 9.15, "unit": "mm"}
